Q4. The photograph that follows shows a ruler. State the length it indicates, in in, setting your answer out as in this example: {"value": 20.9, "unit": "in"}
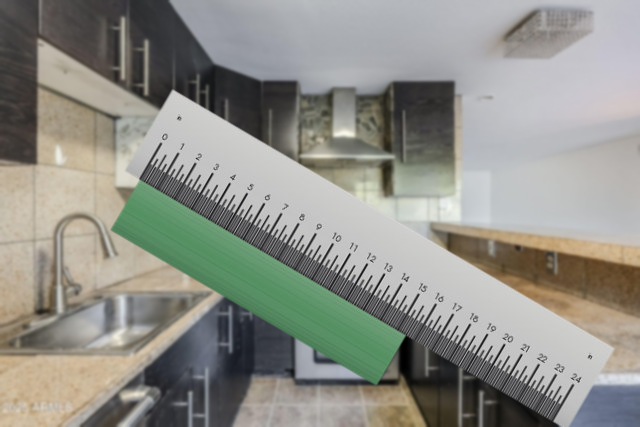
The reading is {"value": 15.5, "unit": "in"}
